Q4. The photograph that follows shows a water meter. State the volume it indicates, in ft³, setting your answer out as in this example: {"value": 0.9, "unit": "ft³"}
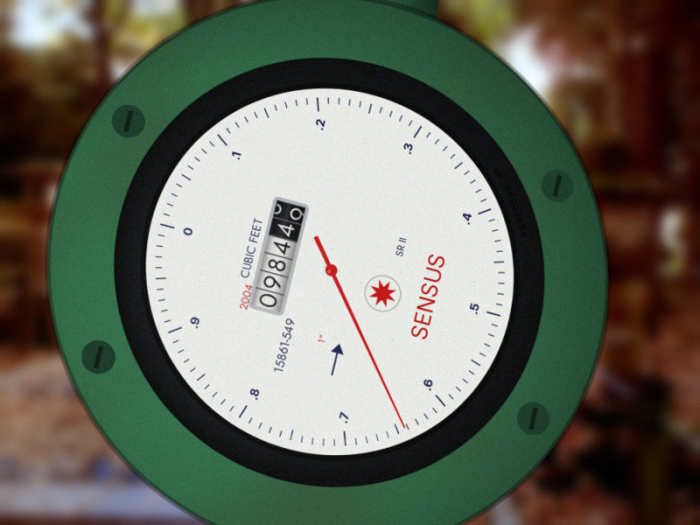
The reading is {"value": 98448.64, "unit": "ft³"}
